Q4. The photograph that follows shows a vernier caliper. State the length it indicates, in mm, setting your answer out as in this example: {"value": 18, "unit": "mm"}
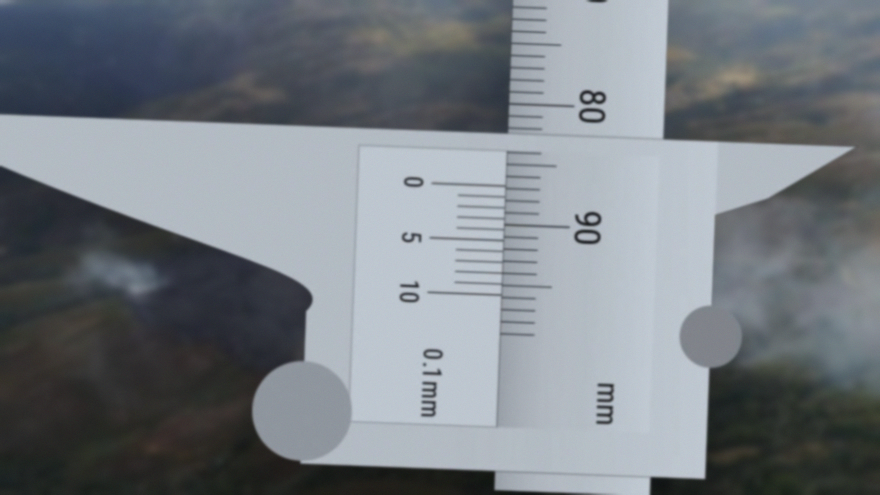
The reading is {"value": 86.8, "unit": "mm"}
